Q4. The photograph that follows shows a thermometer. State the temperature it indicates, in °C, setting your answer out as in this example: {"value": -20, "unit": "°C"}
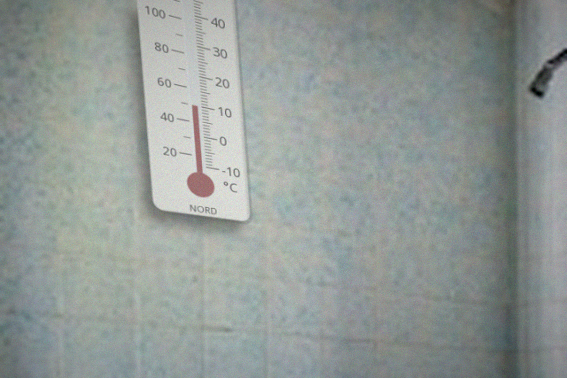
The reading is {"value": 10, "unit": "°C"}
